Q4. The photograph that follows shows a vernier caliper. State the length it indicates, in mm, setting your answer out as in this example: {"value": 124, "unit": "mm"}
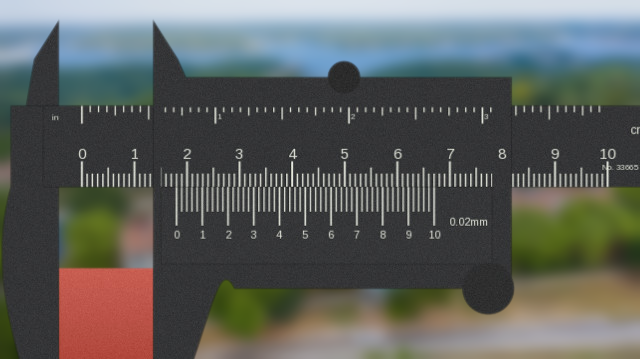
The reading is {"value": 18.0, "unit": "mm"}
